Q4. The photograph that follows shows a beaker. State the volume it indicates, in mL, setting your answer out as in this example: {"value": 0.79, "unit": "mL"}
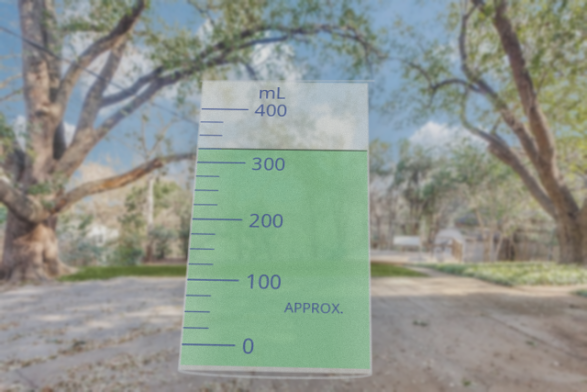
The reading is {"value": 325, "unit": "mL"}
